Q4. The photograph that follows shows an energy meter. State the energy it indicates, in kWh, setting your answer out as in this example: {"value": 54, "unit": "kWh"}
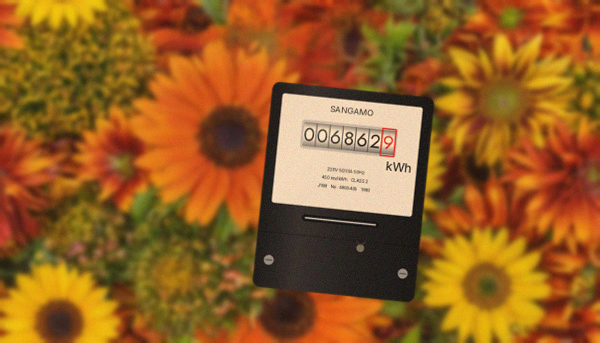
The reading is {"value": 6862.9, "unit": "kWh"}
